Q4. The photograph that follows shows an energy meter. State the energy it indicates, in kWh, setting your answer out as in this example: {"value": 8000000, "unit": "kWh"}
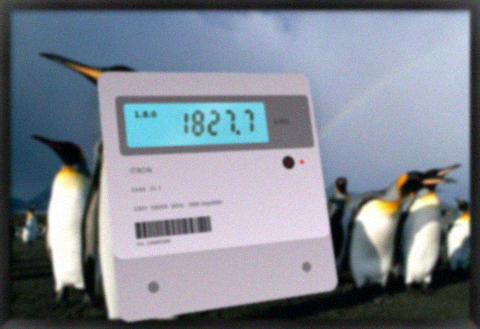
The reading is {"value": 1827.7, "unit": "kWh"}
